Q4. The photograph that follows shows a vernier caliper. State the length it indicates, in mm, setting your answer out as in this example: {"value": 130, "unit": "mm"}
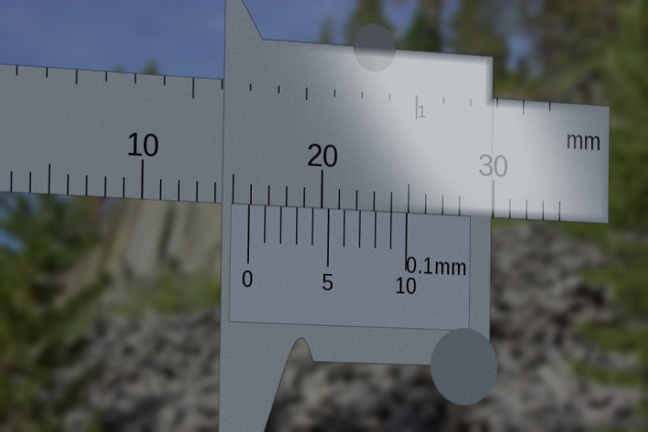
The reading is {"value": 15.9, "unit": "mm"}
